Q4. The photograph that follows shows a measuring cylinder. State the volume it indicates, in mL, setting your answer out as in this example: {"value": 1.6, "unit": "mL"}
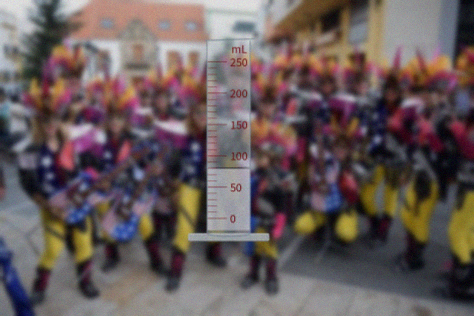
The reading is {"value": 80, "unit": "mL"}
